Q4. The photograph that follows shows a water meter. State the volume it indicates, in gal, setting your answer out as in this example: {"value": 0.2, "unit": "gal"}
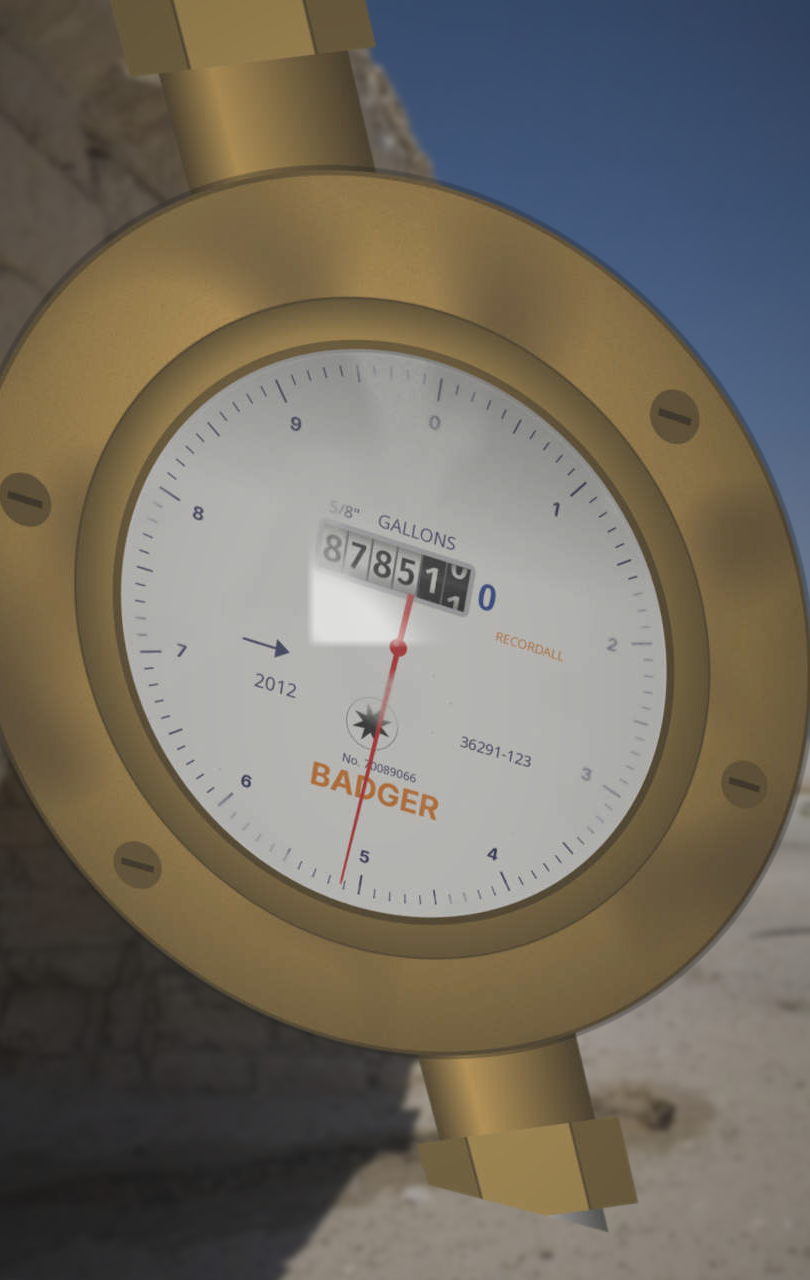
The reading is {"value": 8785105.1, "unit": "gal"}
